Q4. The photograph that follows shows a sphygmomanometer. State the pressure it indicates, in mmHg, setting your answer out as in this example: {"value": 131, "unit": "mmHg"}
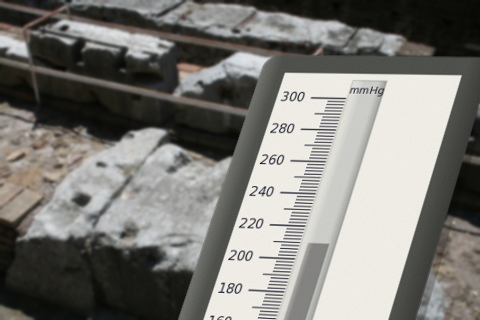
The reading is {"value": 210, "unit": "mmHg"}
